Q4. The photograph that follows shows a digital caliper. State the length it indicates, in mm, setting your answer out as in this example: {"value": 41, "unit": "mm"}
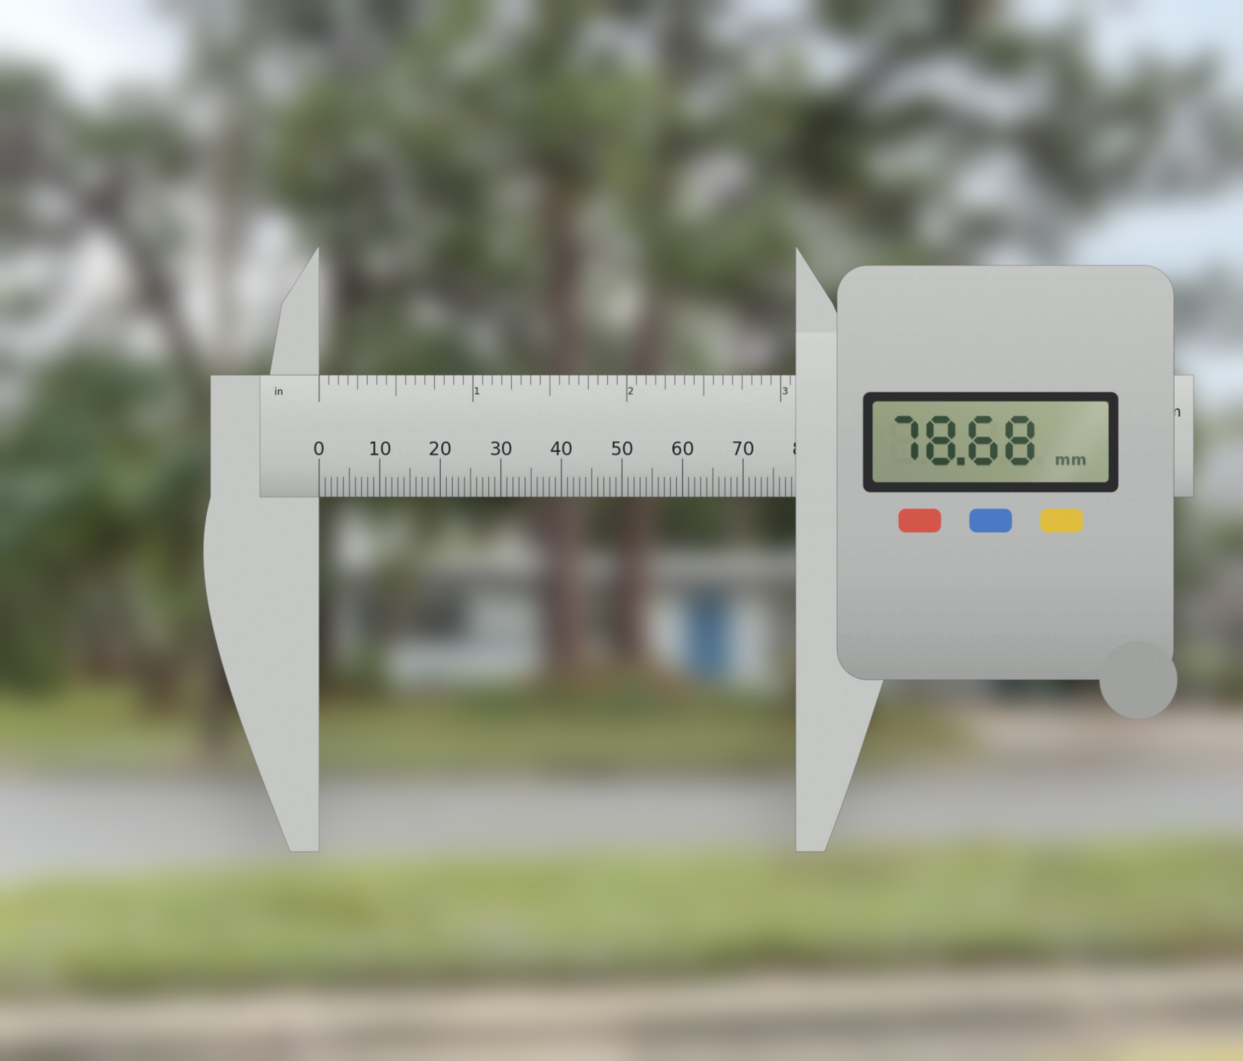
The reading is {"value": 78.68, "unit": "mm"}
